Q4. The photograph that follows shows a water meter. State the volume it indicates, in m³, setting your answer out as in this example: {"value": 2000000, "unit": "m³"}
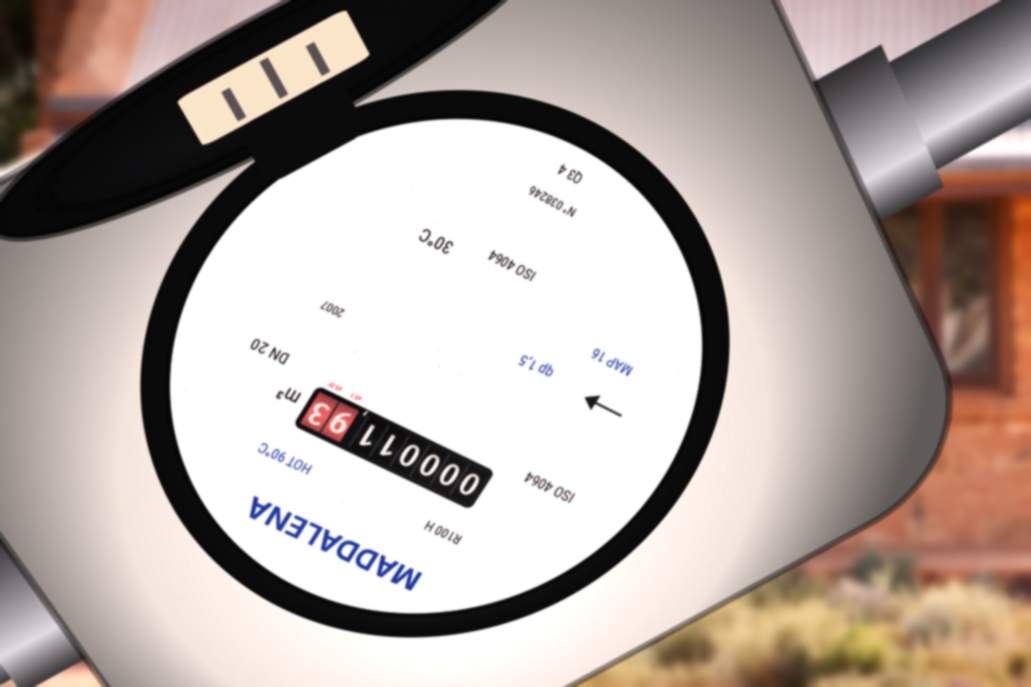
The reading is {"value": 11.93, "unit": "m³"}
